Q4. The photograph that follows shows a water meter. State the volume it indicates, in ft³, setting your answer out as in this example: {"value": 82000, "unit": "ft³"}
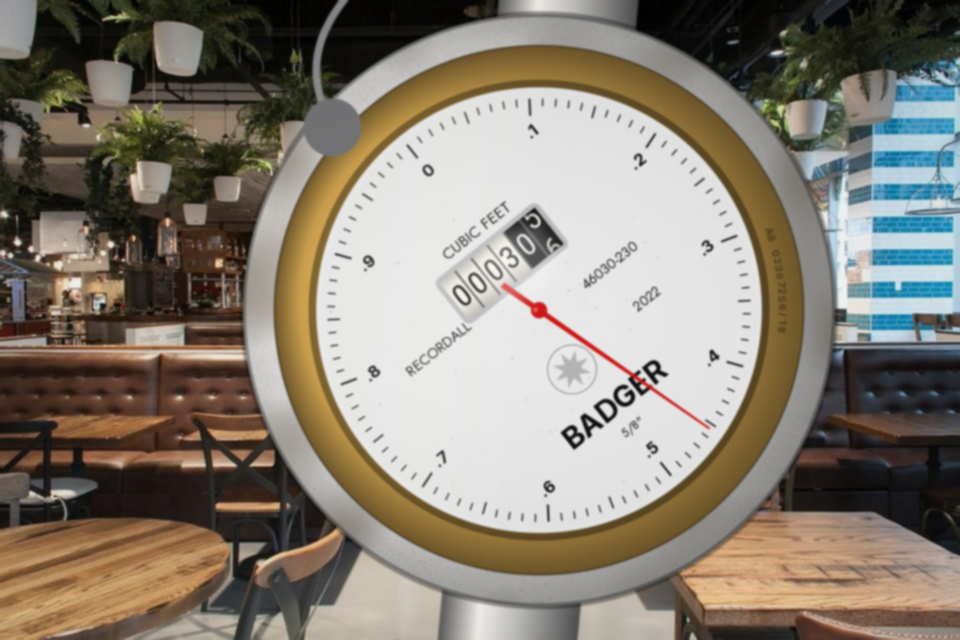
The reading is {"value": 305.45, "unit": "ft³"}
